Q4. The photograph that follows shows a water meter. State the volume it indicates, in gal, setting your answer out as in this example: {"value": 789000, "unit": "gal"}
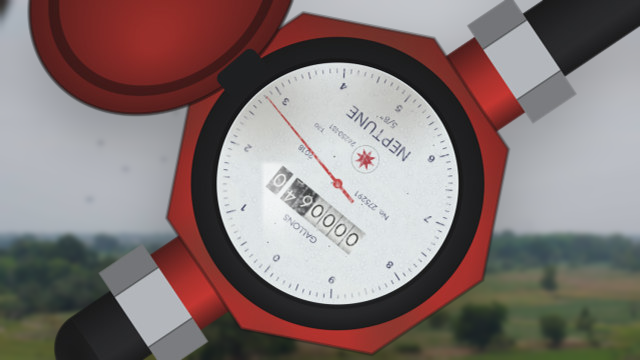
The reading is {"value": 642.8, "unit": "gal"}
